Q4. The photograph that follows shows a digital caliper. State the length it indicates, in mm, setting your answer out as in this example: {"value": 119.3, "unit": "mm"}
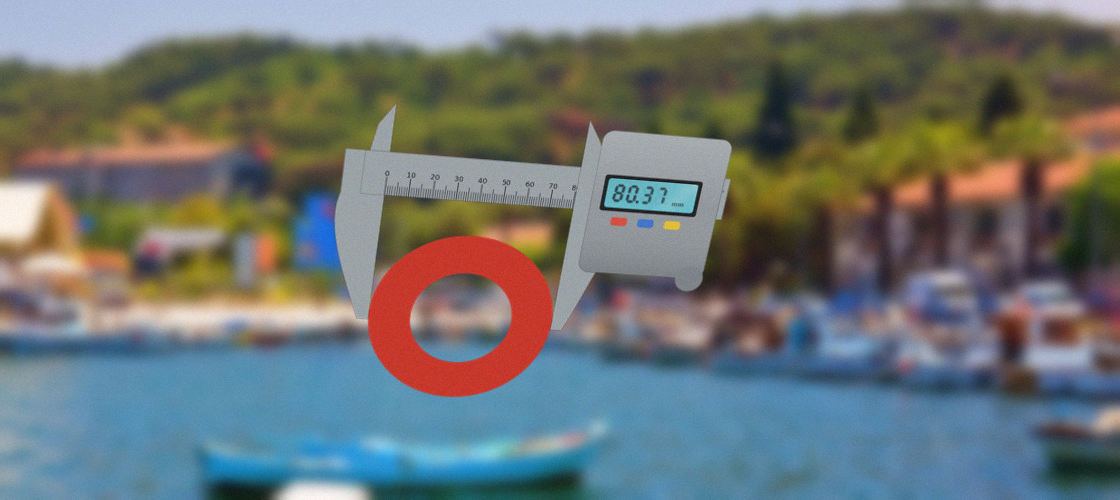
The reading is {"value": 80.37, "unit": "mm"}
